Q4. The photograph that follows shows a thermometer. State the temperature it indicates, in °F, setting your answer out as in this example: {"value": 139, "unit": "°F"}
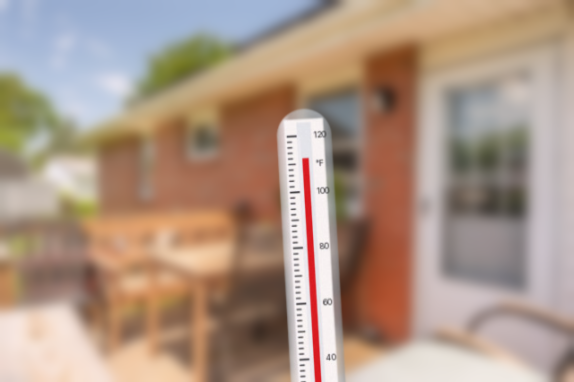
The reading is {"value": 112, "unit": "°F"}
